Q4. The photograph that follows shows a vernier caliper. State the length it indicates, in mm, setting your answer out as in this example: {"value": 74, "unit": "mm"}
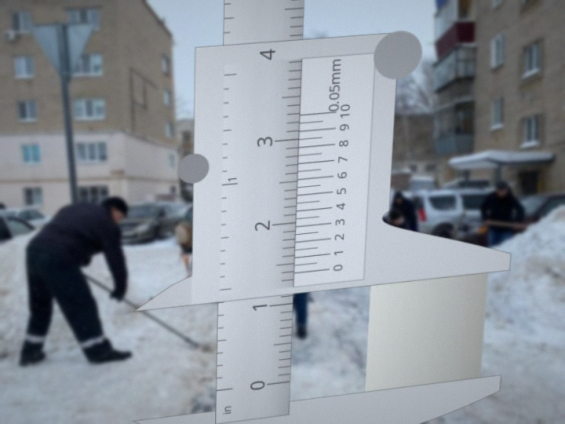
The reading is {"value": 13.8, "unit": "mm"}
